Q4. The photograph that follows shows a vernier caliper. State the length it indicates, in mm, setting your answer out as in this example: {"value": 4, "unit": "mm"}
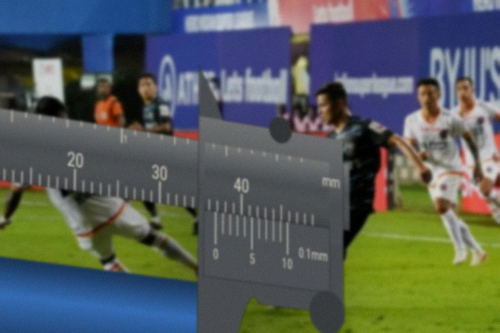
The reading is {"value": 36.8, "unit": "mm"}
